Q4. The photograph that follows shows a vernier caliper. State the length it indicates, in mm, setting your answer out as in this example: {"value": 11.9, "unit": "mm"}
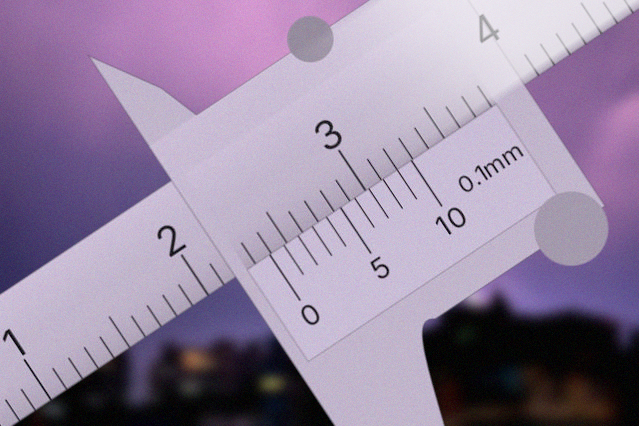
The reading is {"value": 23.9, "unit": "mm"}
